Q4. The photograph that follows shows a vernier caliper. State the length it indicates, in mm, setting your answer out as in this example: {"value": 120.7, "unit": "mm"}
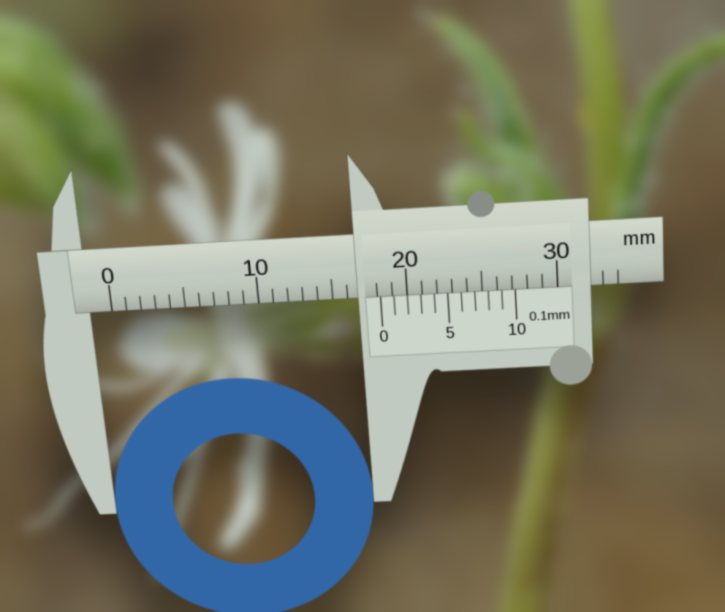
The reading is {"value": 18.2, "unit": "mm"}
